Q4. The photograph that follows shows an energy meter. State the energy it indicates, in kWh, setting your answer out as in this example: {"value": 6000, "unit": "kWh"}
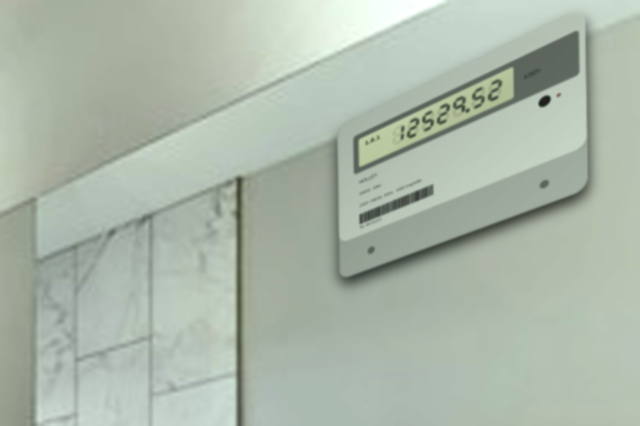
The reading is {"value": 12529.52, "unit": "kWh"}
